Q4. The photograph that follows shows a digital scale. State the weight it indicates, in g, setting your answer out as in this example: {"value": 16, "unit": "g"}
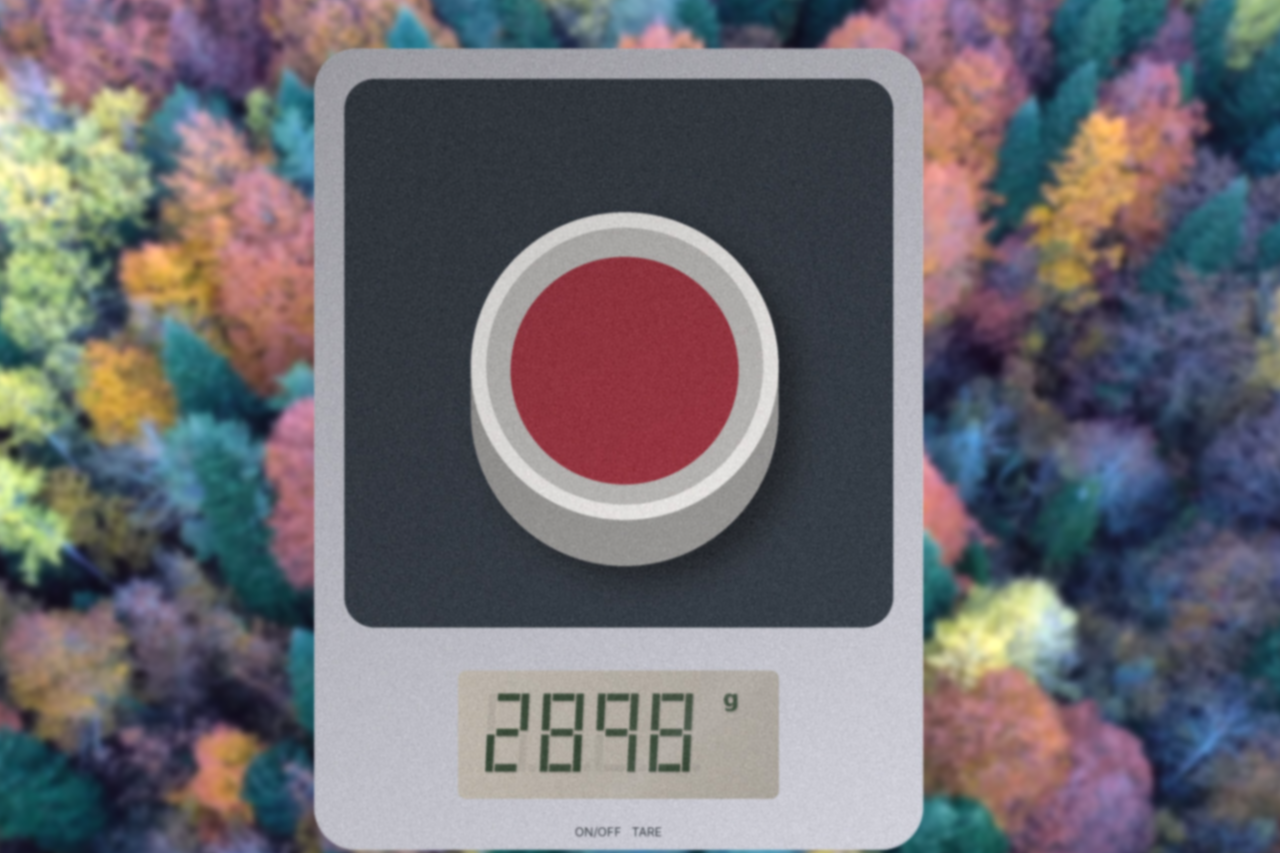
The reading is {"value": 2898, "unit": "g"}
